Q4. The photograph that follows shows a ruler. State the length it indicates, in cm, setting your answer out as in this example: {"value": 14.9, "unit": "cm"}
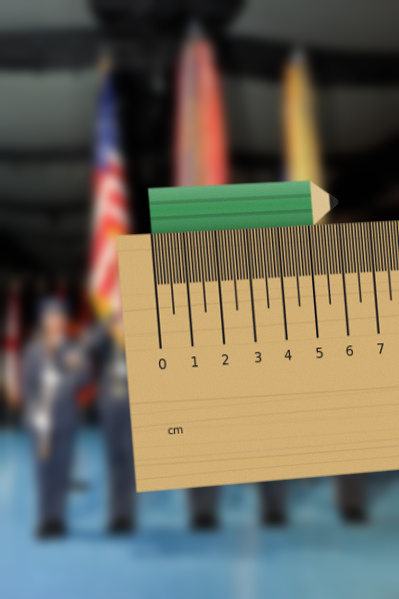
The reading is {"value": 6, "unit": "cm"}
